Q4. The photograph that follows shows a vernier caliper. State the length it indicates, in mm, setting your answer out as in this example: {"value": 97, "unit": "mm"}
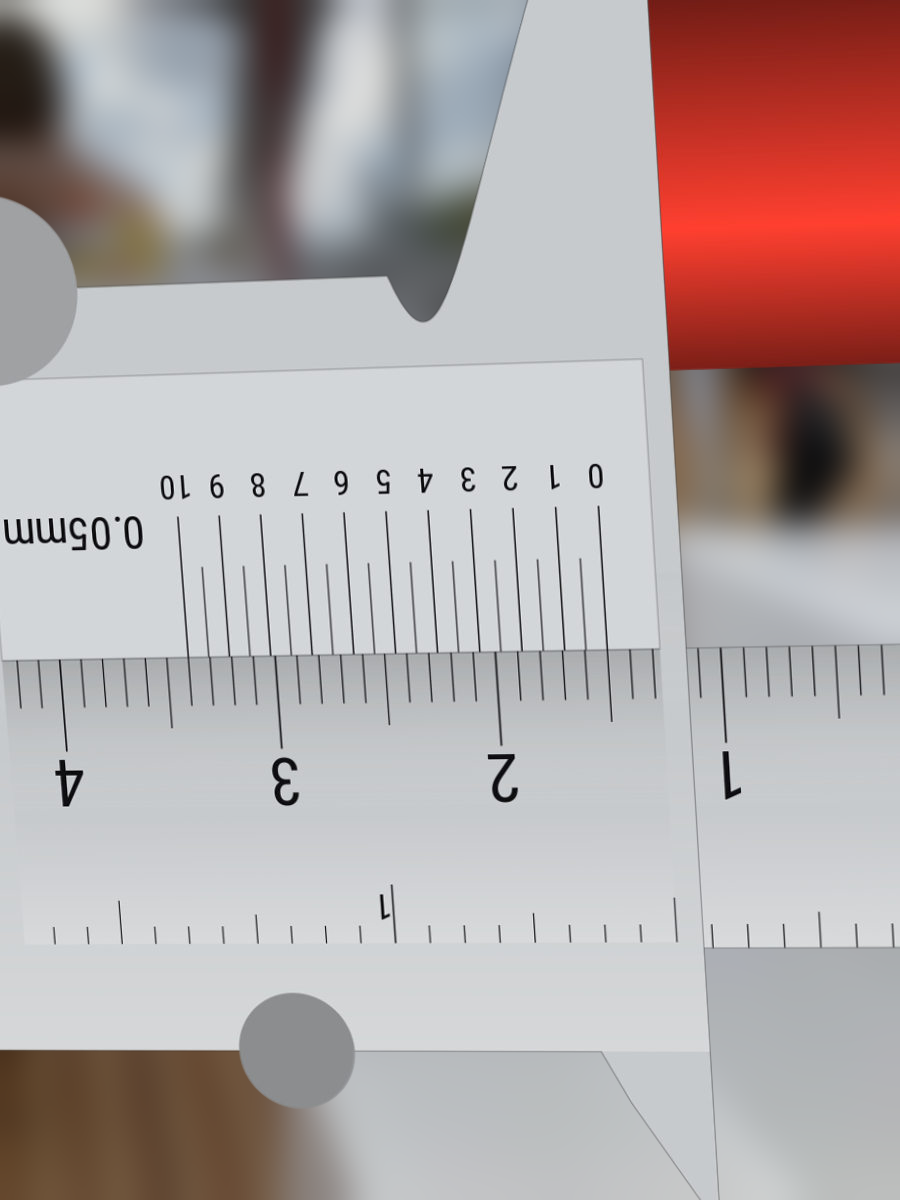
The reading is {"value": 15.0, "unit": "mm"}
